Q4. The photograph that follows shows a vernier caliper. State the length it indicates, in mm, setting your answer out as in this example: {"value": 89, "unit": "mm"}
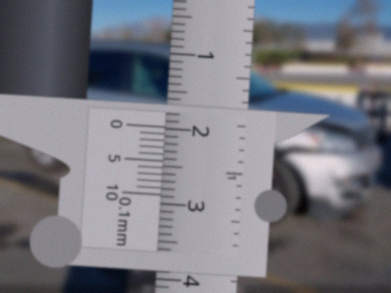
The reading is {"value": 19.8, "unit": "mm"}
